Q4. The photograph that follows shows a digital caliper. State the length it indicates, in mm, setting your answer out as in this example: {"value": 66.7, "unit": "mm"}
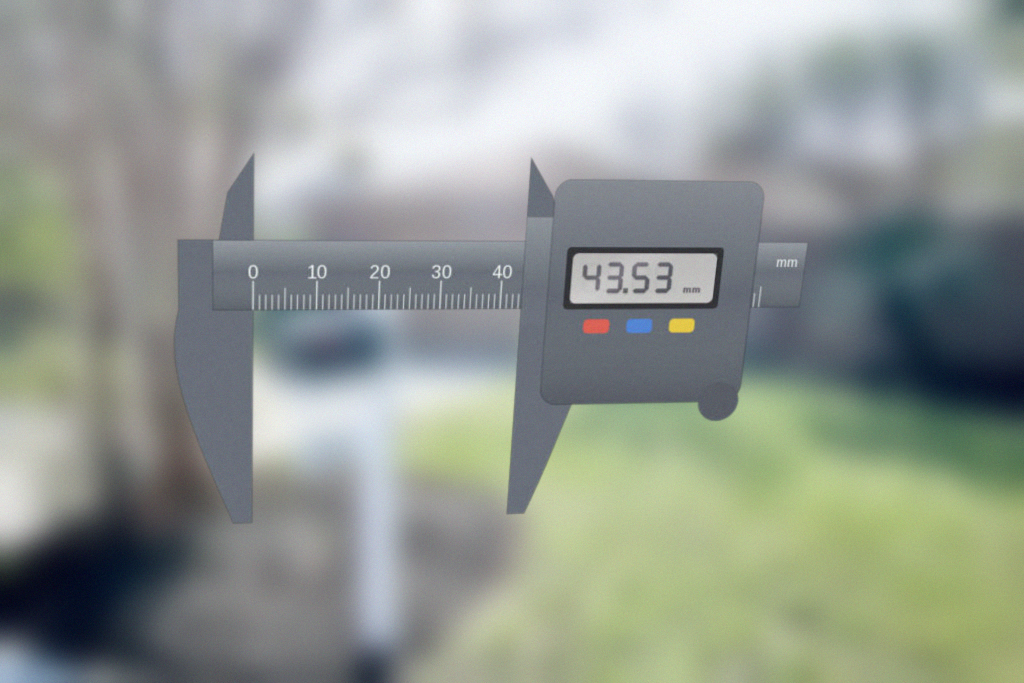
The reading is {"value": 43.53, "unit": "mm"}
